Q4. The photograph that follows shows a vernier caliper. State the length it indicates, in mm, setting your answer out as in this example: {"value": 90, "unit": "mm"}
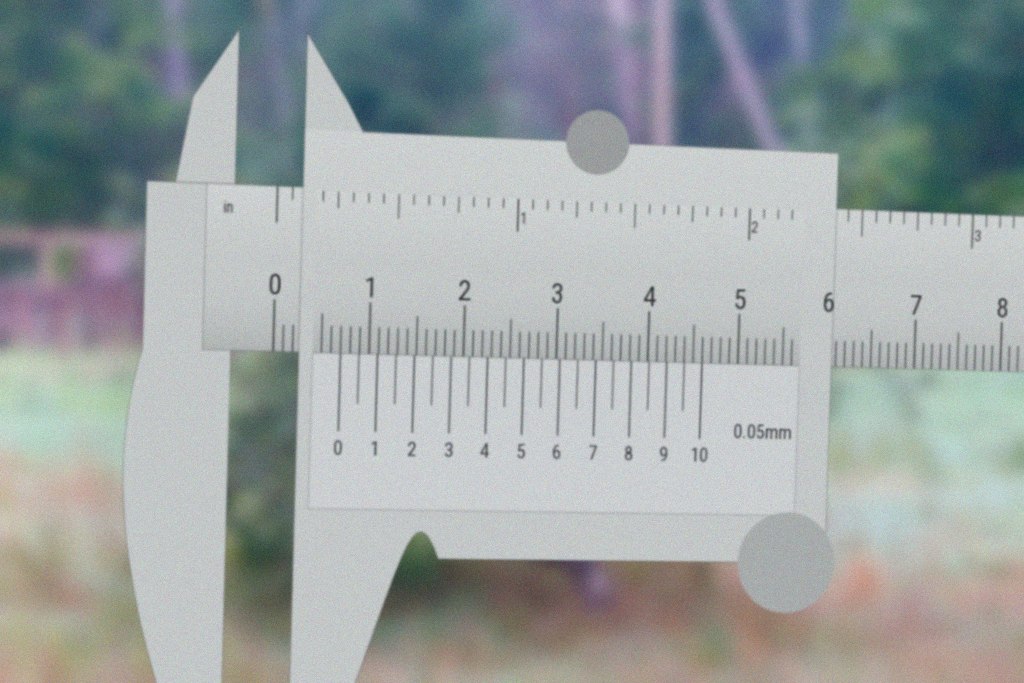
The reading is {"value": 7.0, "unit": "mm"}
